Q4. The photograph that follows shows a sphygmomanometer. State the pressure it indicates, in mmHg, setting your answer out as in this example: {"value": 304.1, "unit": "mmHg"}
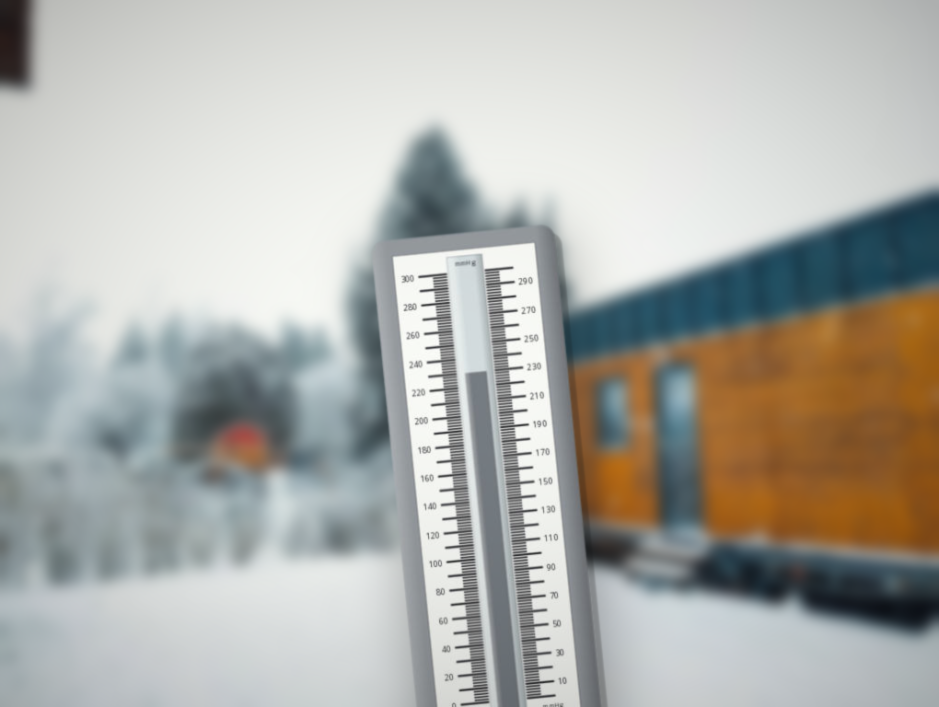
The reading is {"value": 230, "unit": "mmHg"}
